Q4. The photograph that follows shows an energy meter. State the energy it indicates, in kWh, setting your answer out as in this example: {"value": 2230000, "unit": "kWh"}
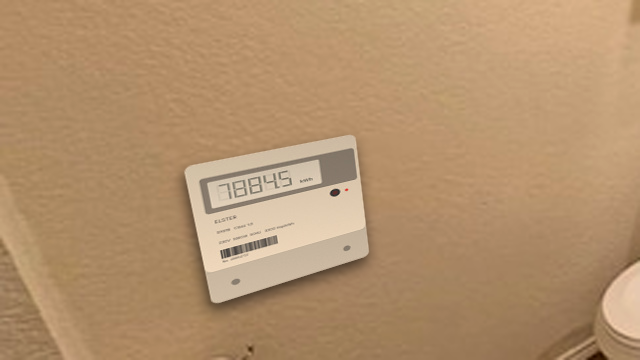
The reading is {"value": 7884.5, "unit": "kWh"}
